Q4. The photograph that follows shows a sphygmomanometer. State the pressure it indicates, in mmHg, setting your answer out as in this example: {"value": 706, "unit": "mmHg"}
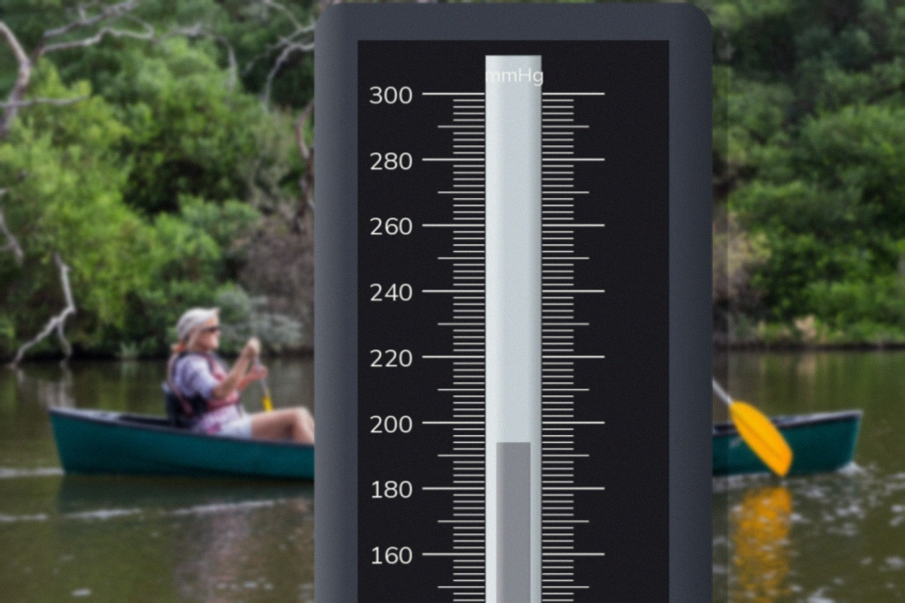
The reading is {"value": 194, "unit": "mmHg"}
